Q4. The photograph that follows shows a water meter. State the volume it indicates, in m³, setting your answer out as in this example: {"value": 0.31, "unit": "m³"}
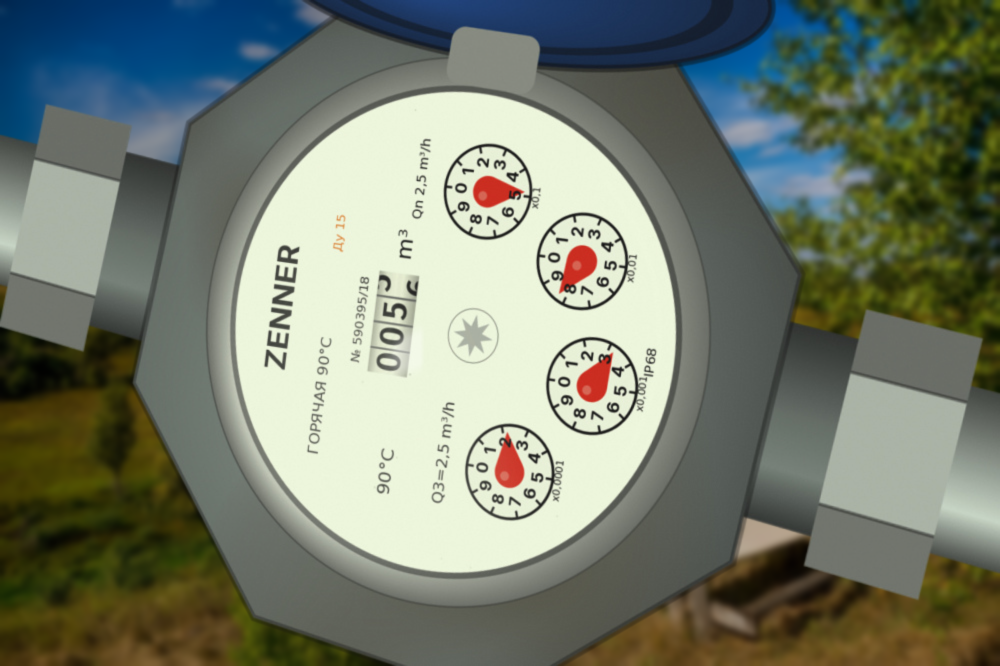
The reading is {"value": 55.4832, "unit": "m³"}
